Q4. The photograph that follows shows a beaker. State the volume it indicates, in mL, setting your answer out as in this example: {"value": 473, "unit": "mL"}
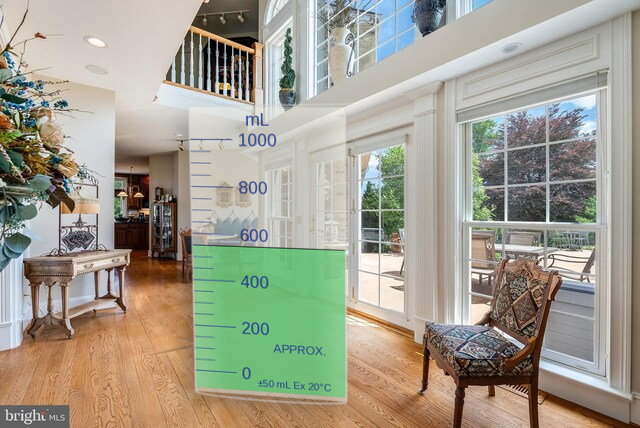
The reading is {"value": 550, "unit": "mL"}
